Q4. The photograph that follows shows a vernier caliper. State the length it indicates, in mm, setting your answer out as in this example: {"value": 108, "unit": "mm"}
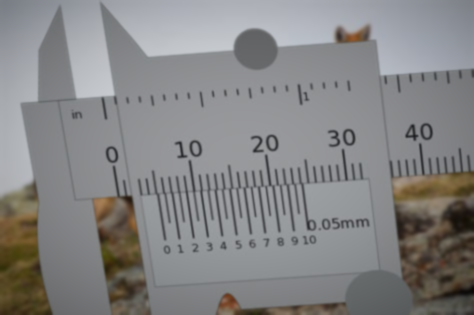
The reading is {"value": 5.2, "unit": "mm"}
